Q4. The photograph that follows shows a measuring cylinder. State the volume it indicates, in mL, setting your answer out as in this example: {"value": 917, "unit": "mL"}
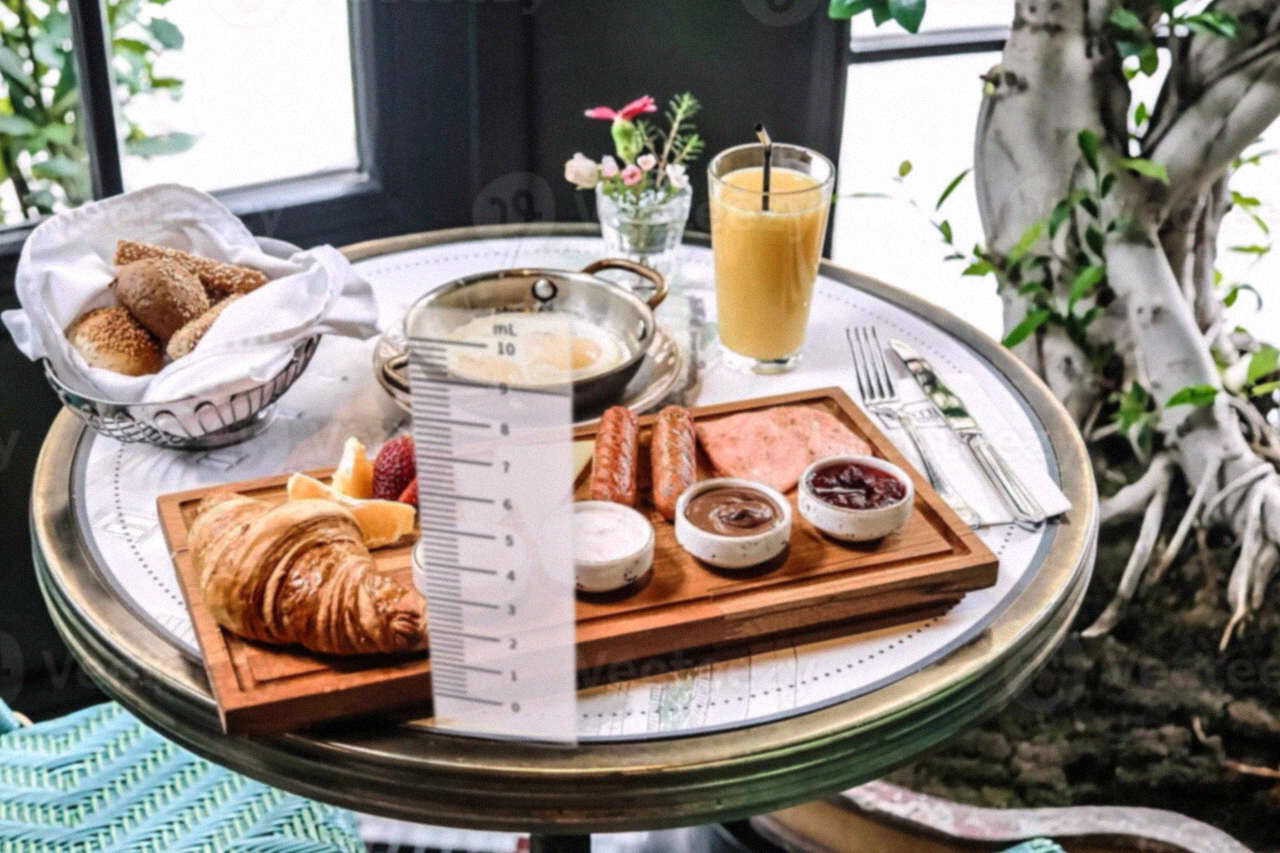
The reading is {"value": 9, "unit": "mL"}
